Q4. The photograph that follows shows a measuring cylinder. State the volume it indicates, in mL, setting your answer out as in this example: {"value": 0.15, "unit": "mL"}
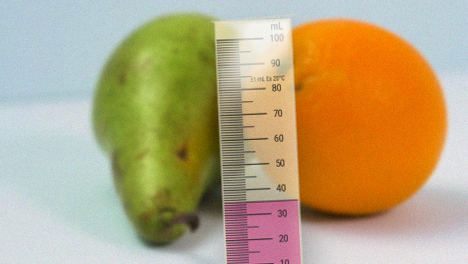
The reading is {"value": 35, "unit": "mL"}
